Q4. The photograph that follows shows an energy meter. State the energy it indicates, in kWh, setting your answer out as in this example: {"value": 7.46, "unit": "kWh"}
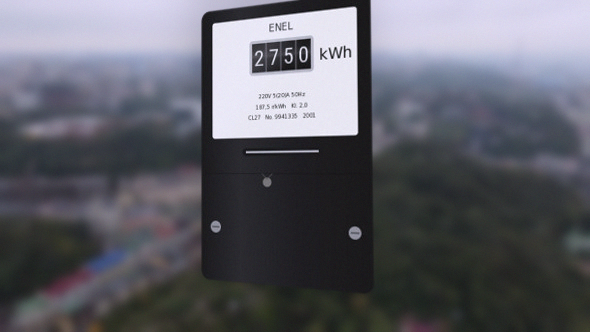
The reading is {"value": 2750, "unit": "kWh"}
